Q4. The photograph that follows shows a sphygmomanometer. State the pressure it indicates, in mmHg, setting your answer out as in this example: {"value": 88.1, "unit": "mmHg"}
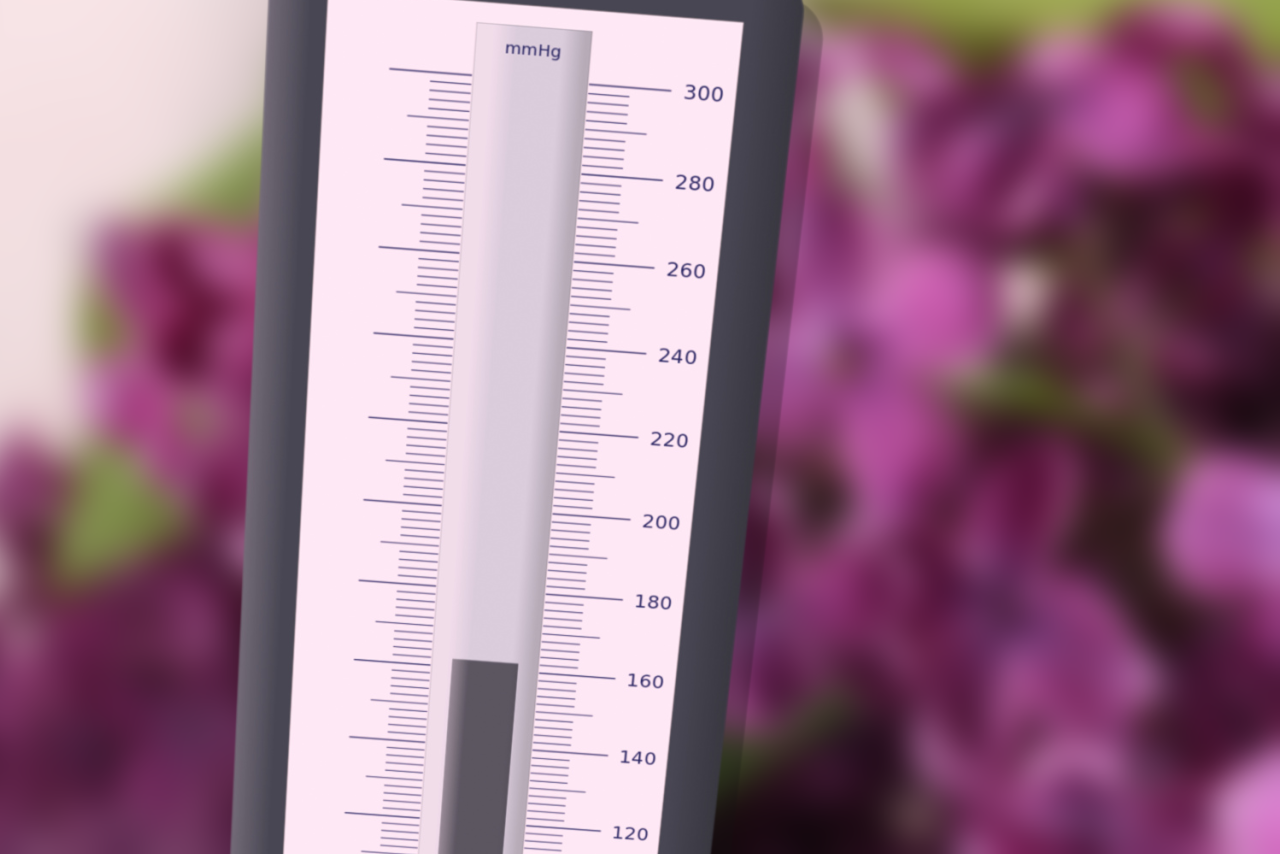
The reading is {"value": 162, "unit": "mmHg"}
